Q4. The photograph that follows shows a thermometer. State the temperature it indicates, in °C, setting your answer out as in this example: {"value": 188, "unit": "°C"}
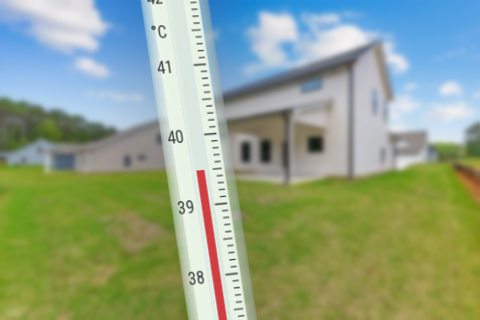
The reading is {"value": 39.5, "unit": "°C"}
